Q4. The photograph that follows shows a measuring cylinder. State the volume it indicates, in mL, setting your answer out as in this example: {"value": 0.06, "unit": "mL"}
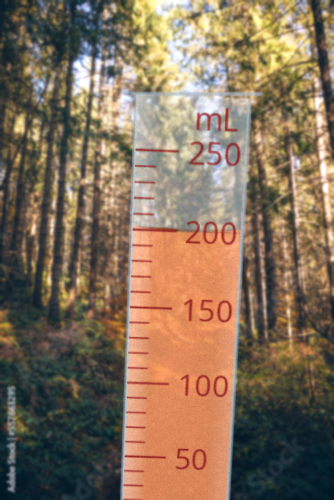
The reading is {"value": 200, "unit": "mL"}
